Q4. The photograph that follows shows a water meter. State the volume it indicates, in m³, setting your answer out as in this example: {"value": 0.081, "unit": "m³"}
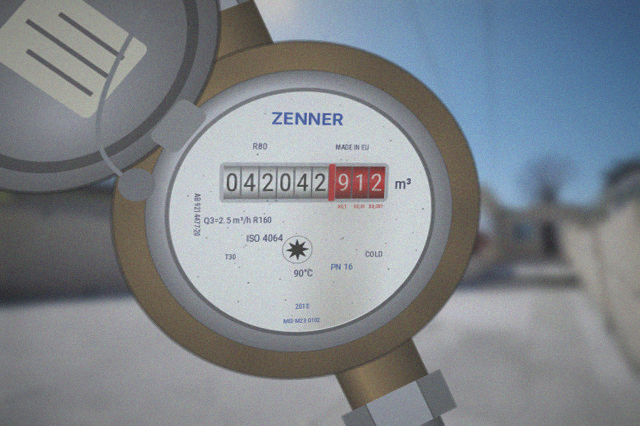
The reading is {"value": 42042.912, "unit": "m³"}
